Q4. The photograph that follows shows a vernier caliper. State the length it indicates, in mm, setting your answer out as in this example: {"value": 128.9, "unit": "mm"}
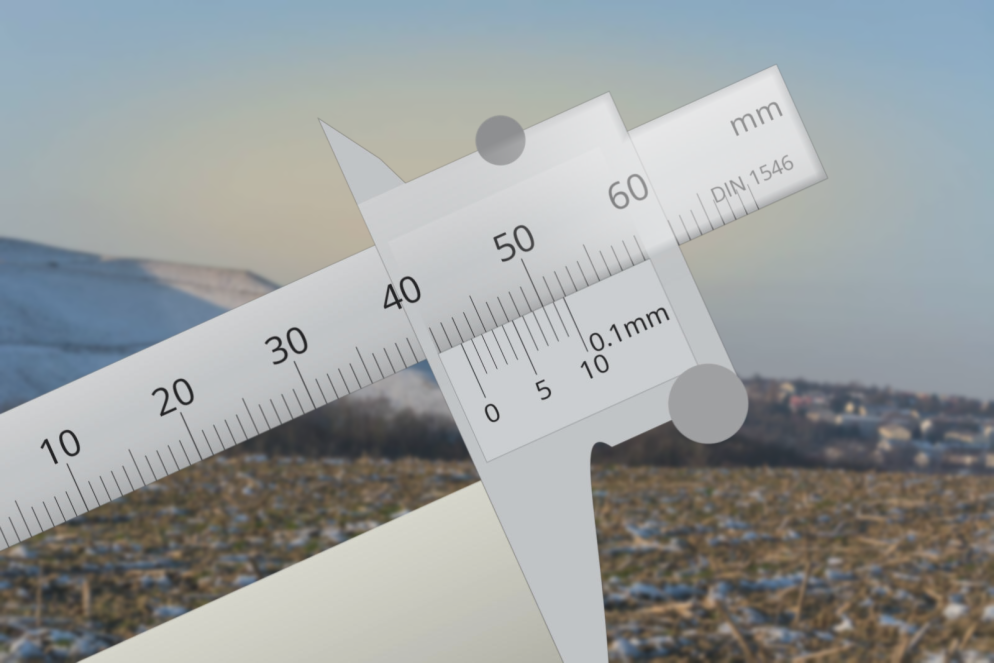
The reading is {"value": 42.8, "unit": "mm"}
